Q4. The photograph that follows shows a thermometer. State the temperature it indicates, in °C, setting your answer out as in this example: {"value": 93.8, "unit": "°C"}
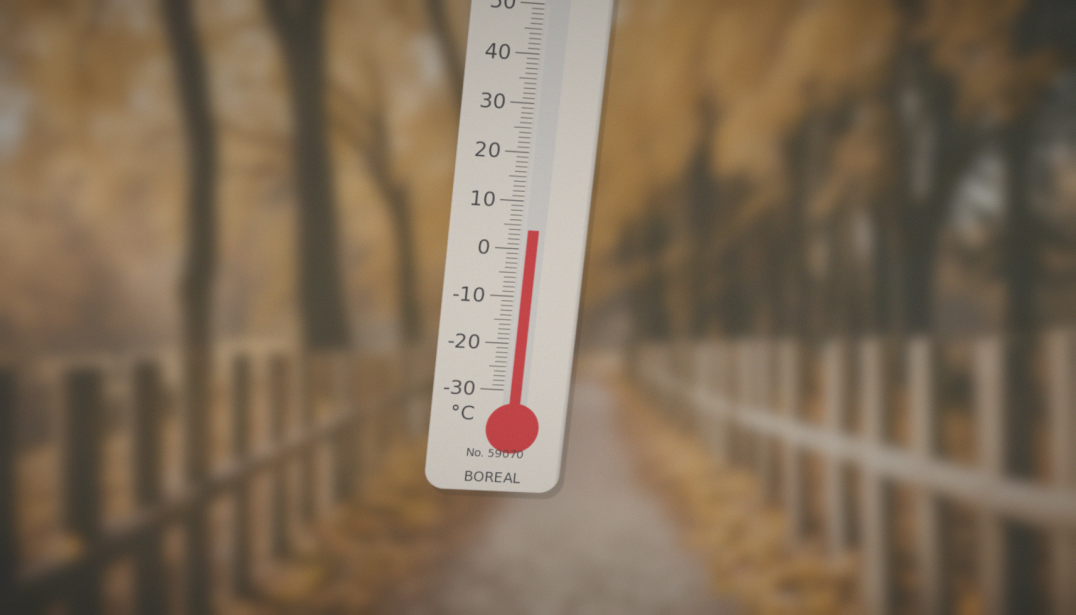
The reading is {"value": 4, "unit": "°C"}
